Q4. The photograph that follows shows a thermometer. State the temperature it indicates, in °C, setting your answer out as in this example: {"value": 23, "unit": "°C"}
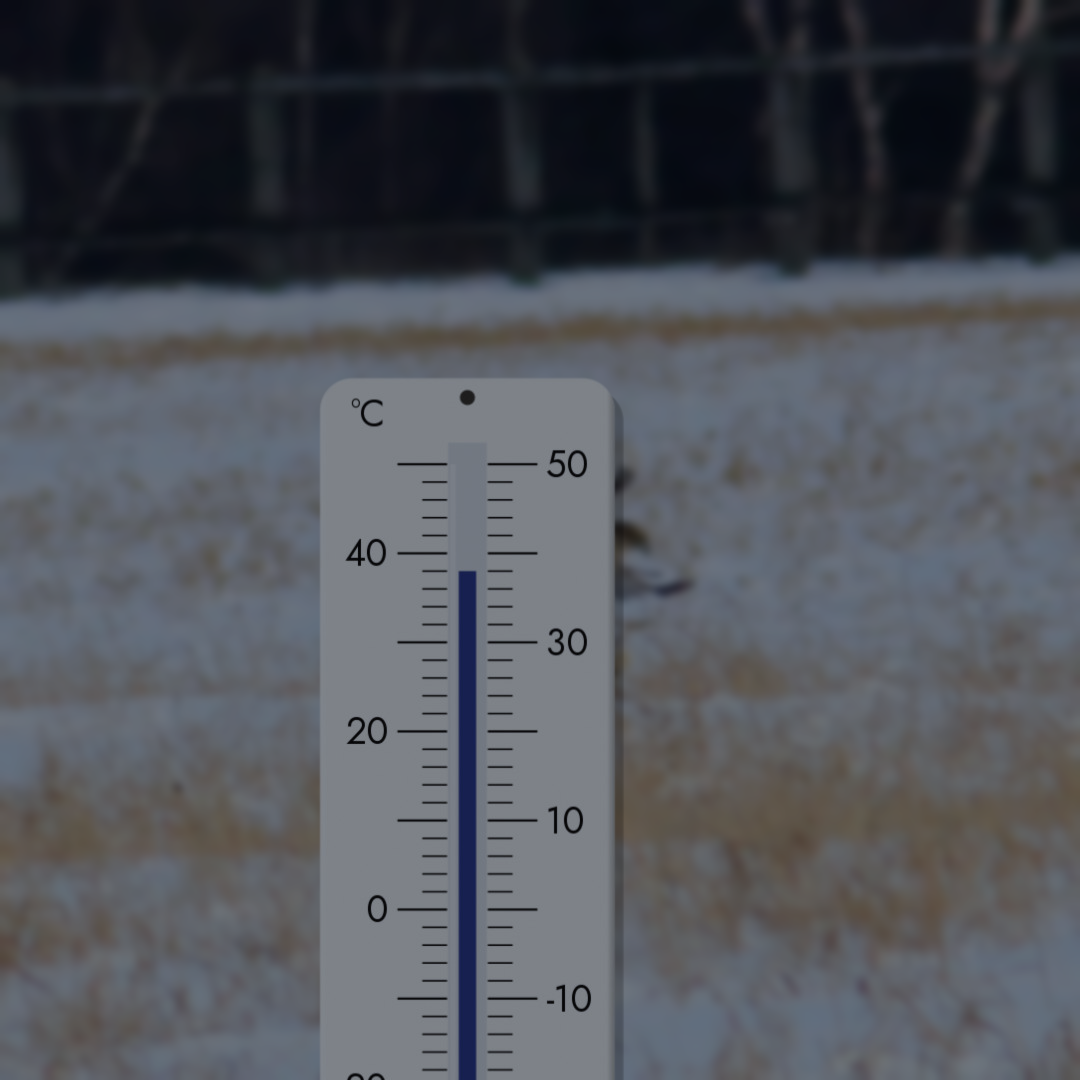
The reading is {"value": 38, "unit": "°C"}
